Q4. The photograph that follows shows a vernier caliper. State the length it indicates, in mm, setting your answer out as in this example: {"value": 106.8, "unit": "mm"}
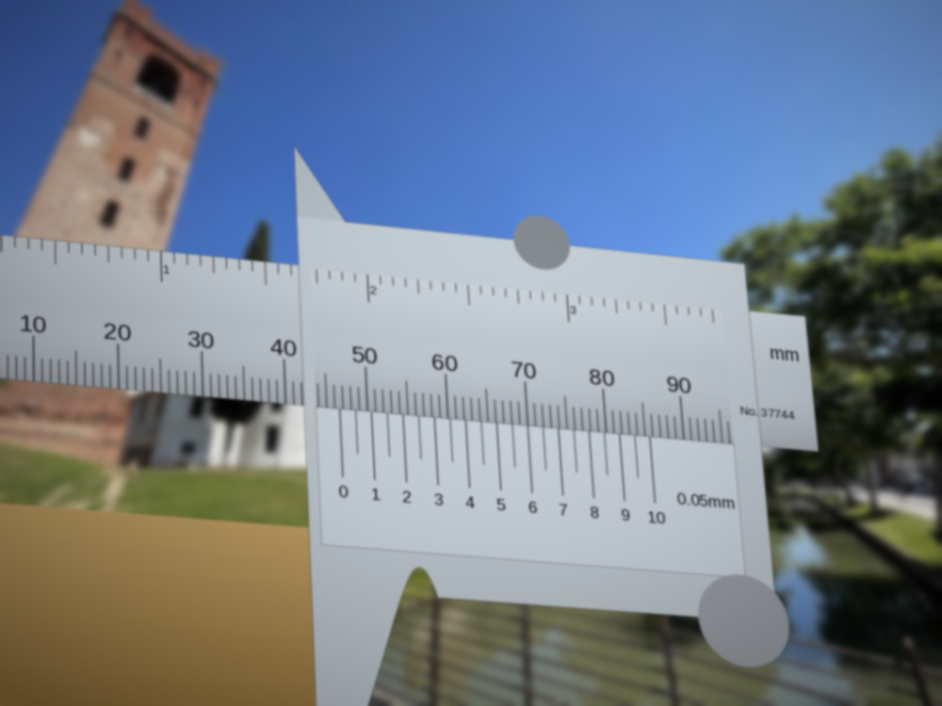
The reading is {"value": 46.6, "unit": "mm"}
